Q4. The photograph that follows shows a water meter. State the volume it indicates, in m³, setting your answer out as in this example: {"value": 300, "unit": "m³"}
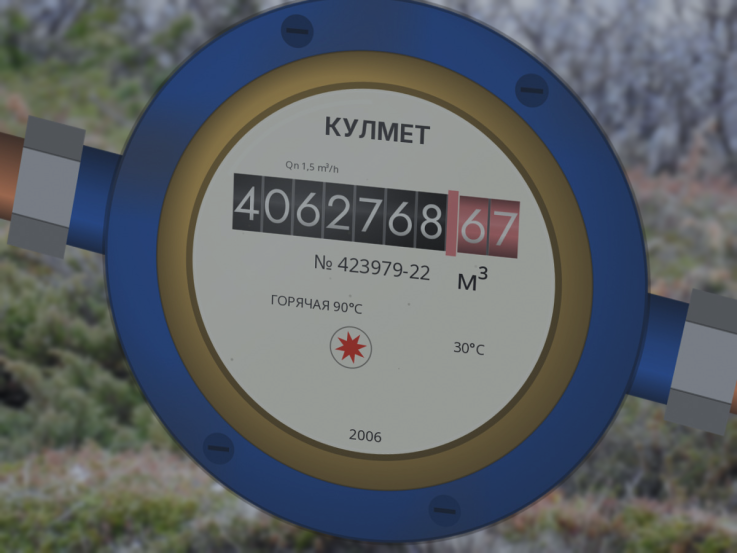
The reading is {"value": 4062768.67, "unit": "m³"}
